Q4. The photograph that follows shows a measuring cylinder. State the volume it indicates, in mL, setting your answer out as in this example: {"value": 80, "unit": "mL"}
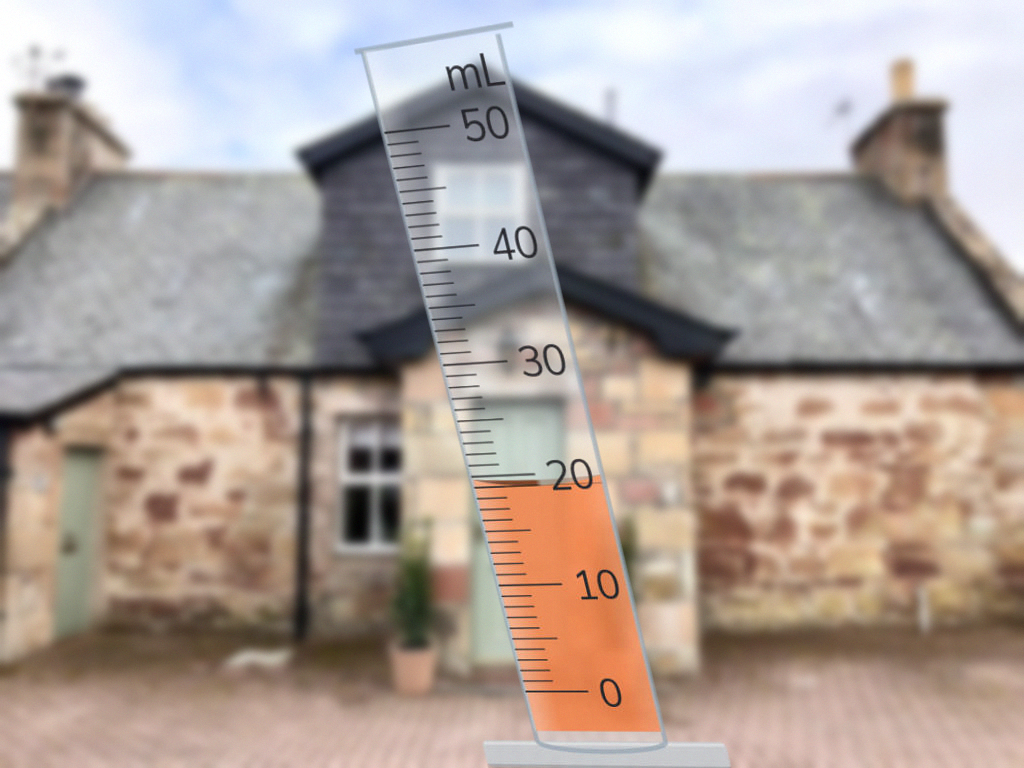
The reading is {"value": 19, "unit": "mL"}
